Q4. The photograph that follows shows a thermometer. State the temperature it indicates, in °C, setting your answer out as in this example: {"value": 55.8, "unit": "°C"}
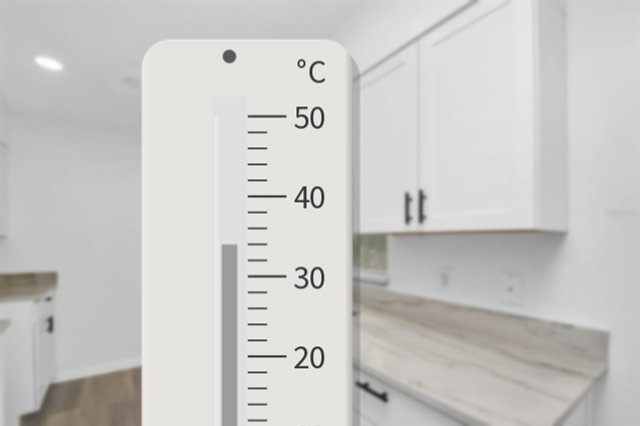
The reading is {"value": 34, "unit": "°C"}
